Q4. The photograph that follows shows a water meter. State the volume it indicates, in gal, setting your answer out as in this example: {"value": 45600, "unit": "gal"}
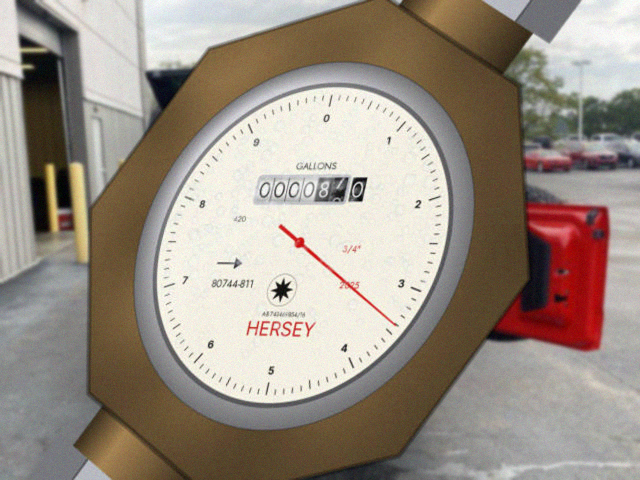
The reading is {"value": 873.4, "unit": "gal"}
